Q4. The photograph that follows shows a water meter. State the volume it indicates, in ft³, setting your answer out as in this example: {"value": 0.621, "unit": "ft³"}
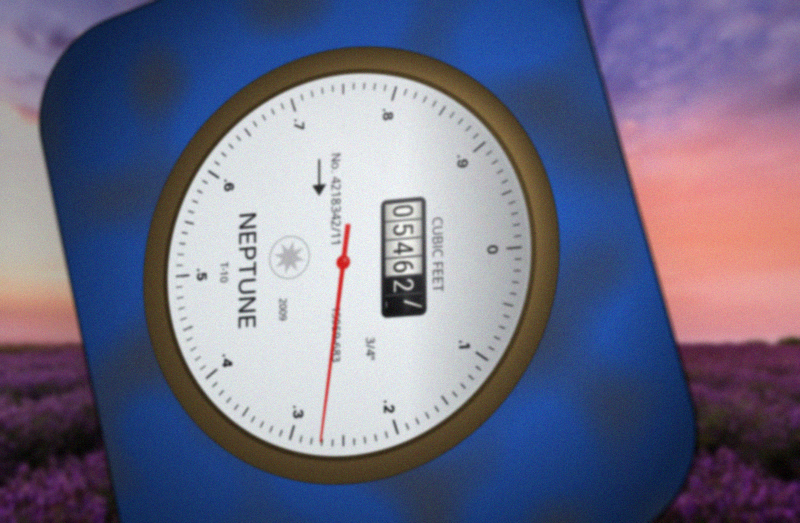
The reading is {"value": 54627.27, "unit": "ft³"}
